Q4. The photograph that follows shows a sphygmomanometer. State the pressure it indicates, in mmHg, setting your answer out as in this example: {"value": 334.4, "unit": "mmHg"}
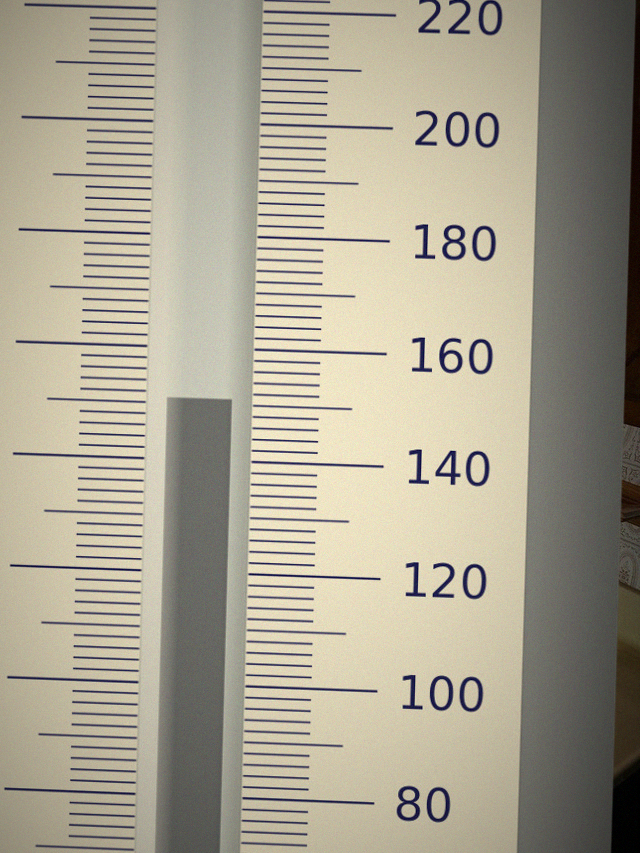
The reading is {"value": 151, "unit": "mmHg"}
